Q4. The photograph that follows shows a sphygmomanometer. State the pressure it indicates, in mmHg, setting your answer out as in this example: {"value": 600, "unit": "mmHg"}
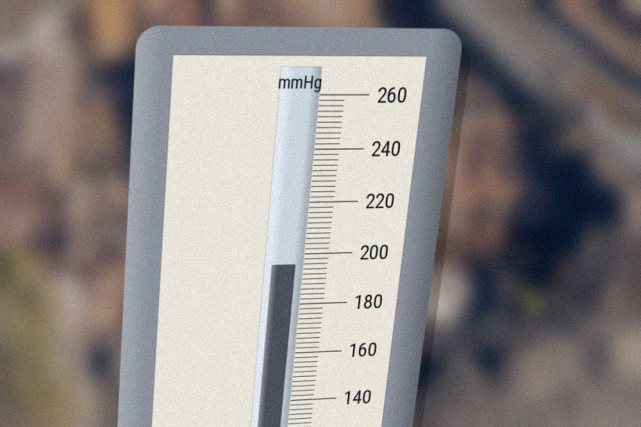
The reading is {"value": 196, "unit": "mmHg"}
